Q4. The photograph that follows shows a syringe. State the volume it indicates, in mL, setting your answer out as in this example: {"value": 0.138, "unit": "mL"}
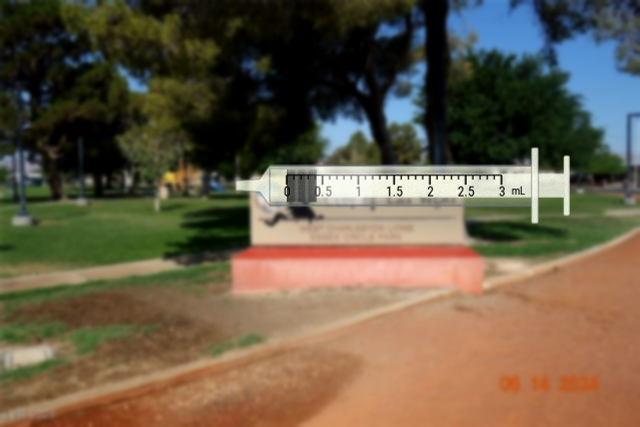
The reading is {"value": 0, "unit": "mL"}
